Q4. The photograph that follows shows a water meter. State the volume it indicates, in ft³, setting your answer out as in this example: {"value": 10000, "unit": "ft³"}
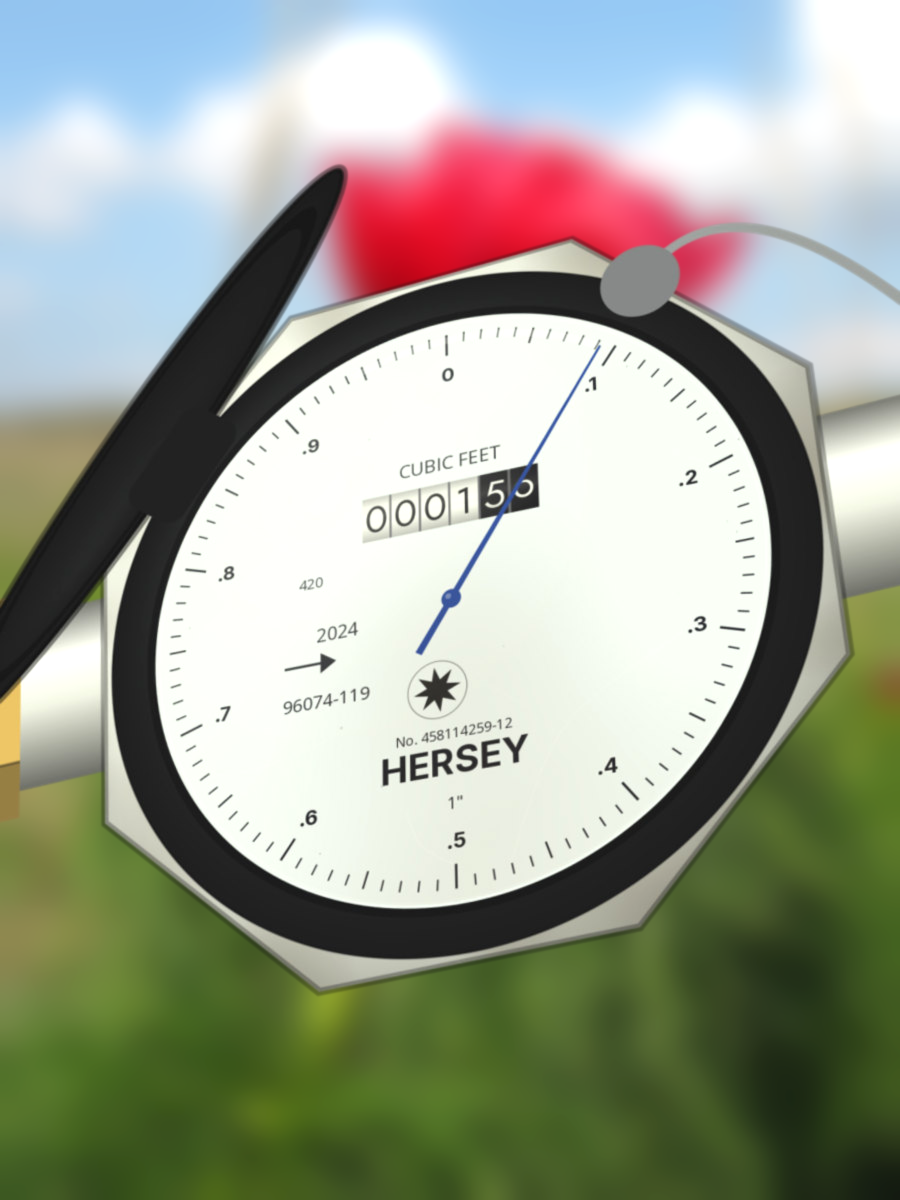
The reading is {"value": 156.09, "unit": "ft³"}
